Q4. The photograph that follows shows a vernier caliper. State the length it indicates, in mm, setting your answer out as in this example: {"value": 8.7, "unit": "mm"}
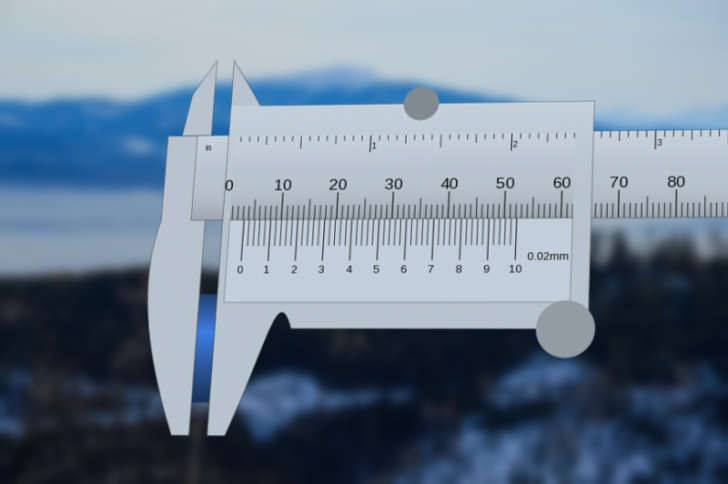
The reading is {"value": 3.2, "unit": "mm"}
